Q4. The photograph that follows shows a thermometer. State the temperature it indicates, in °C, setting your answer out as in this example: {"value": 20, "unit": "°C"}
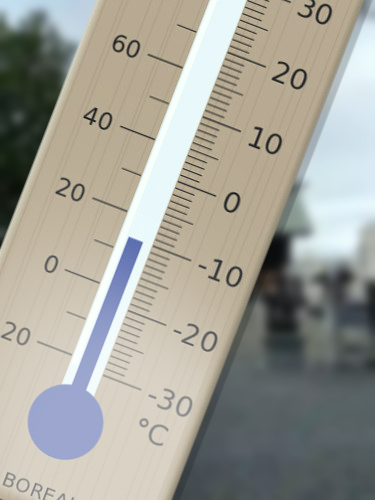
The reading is {"value": -10, "unit": "°C"}
